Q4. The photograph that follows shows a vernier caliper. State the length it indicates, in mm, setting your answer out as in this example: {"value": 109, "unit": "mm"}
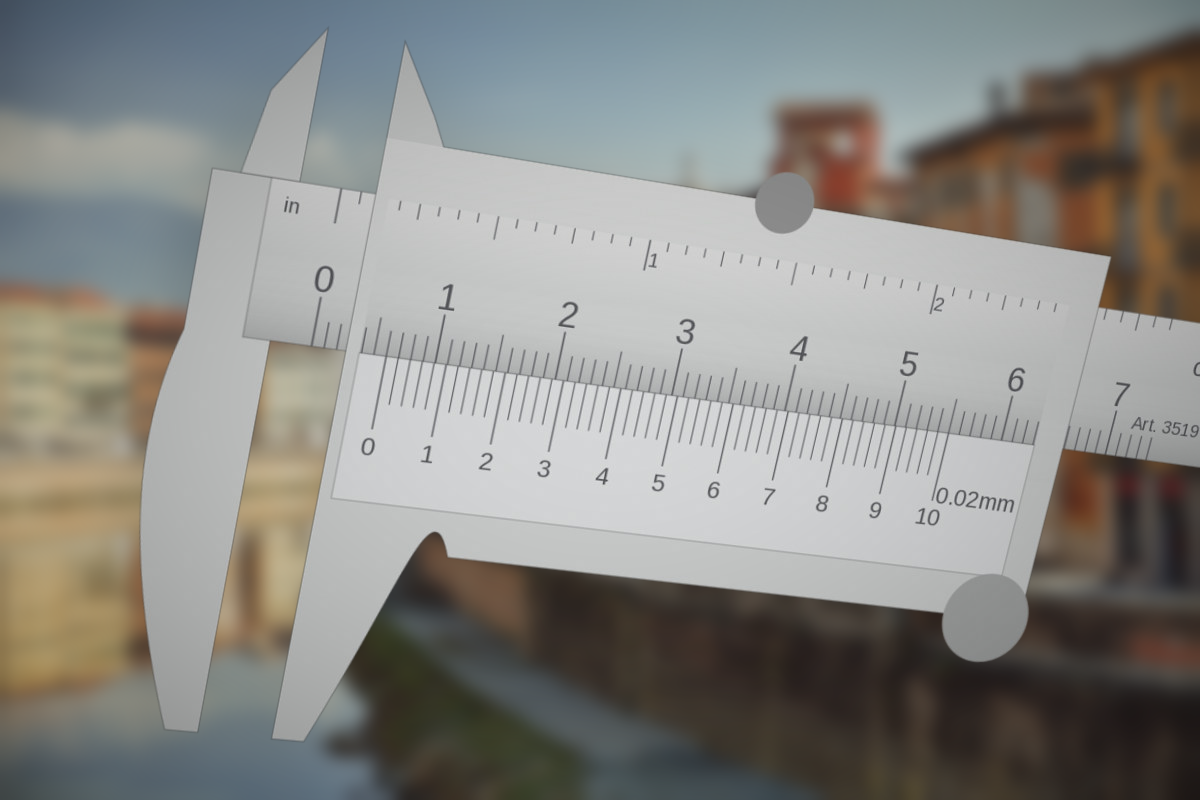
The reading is {"value": 6.0, "unit": "mm"}
